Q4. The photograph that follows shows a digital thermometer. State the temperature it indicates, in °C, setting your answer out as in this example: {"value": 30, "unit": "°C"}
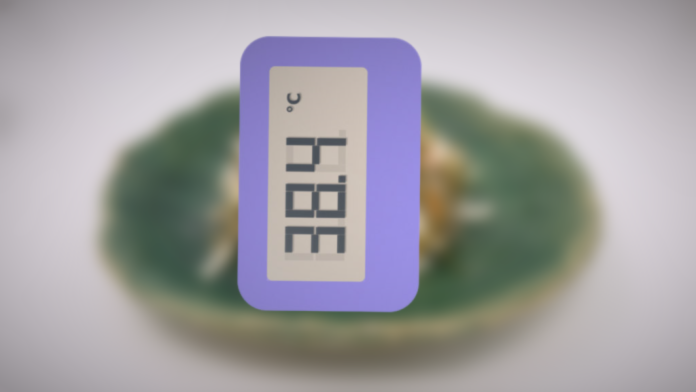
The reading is {"value": 38.4, "unit": "°C"}
